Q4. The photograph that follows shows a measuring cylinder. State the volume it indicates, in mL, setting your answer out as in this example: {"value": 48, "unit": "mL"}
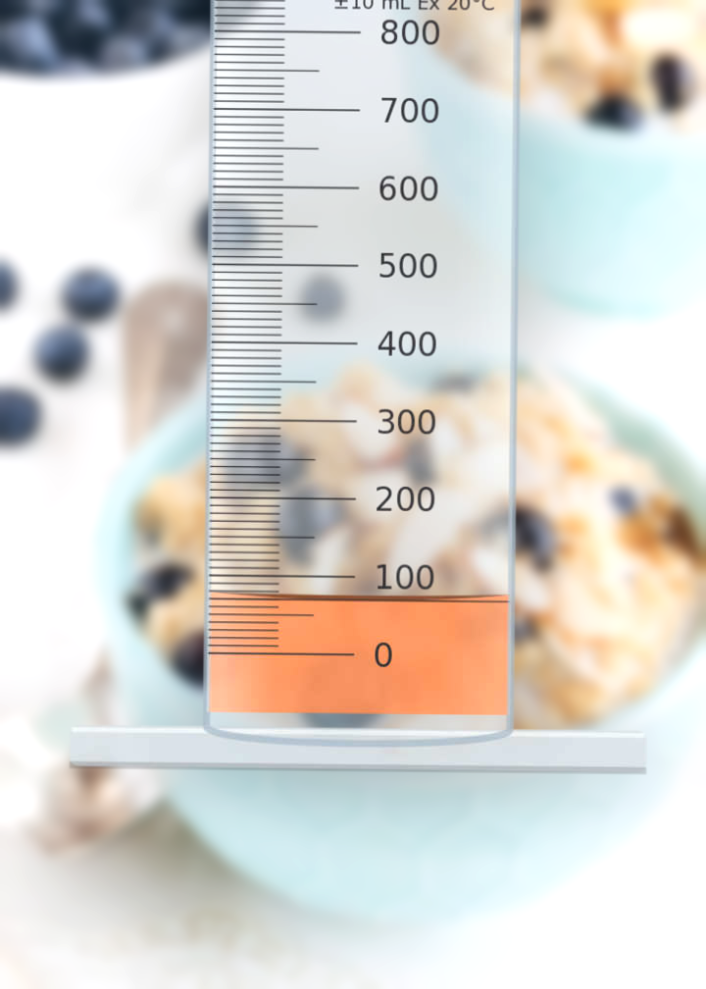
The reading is {"value": 70, "unit": "mL"}
